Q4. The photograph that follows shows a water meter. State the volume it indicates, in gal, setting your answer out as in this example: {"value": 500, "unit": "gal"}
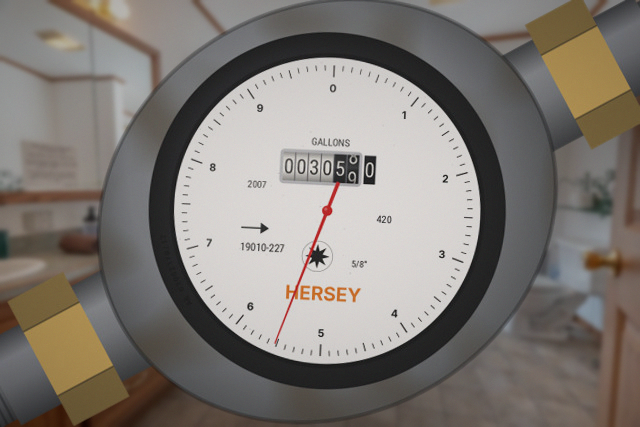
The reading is {"value": 30585.5, "unit": "gal"}
